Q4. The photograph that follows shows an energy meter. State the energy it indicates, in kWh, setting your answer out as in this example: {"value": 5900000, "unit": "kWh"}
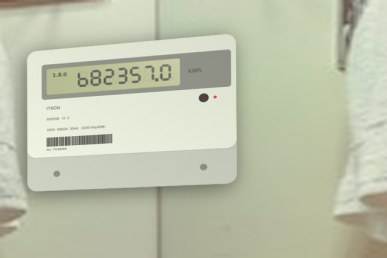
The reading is {"value": 682357.0, "unit": "kWh"}
